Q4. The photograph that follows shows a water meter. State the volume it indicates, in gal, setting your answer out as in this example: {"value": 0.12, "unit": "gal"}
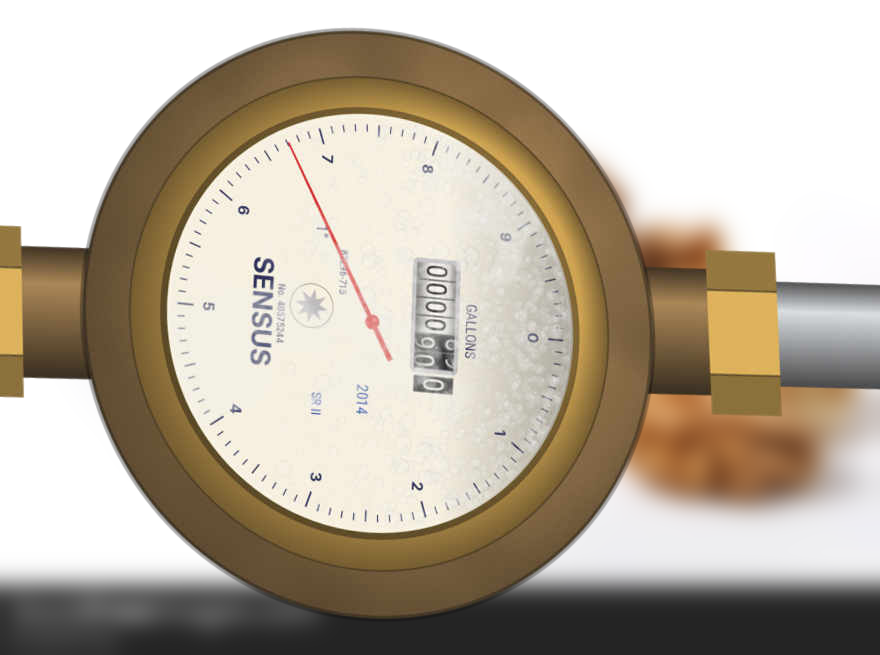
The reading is {"value": 896.7, "unit": "gal"}
